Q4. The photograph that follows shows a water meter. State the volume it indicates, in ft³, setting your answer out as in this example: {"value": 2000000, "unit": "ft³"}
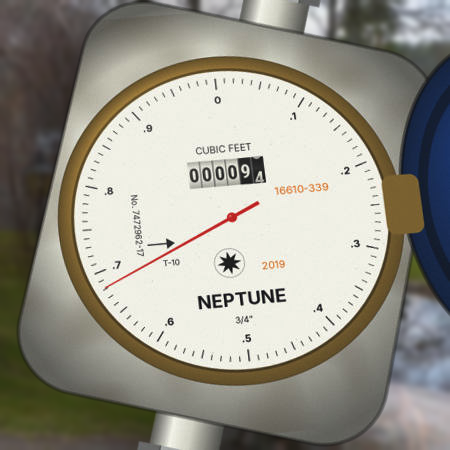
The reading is {"value": 93.68, "unit": "ft³"}
